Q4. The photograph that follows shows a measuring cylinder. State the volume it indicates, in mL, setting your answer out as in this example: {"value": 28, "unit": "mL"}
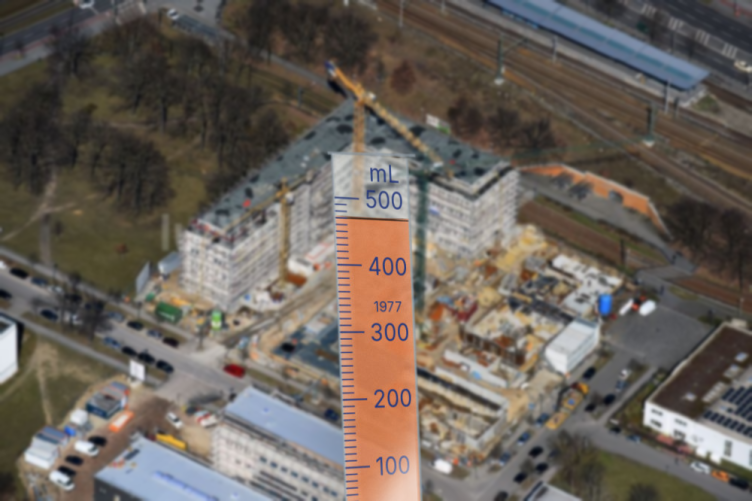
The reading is {"value": 470, "unit": "mL"}
